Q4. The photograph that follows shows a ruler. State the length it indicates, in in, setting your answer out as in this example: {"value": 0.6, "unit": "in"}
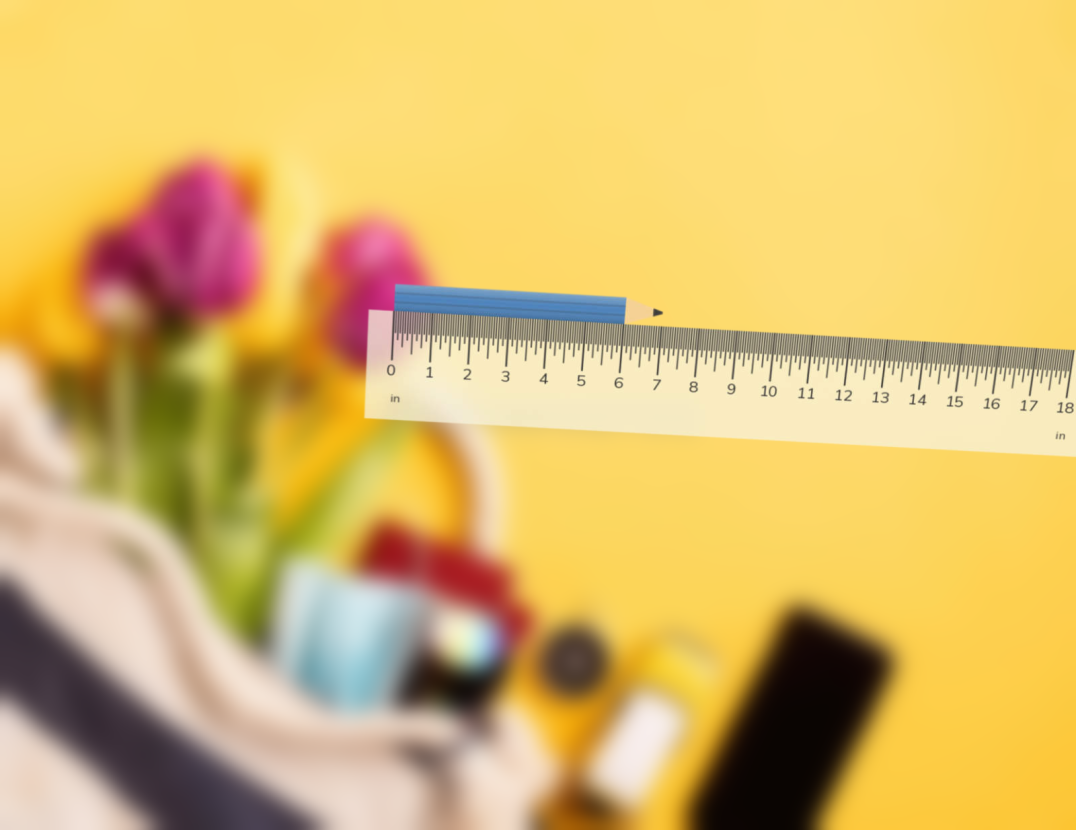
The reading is {"value": 7, "unit": "in"}
